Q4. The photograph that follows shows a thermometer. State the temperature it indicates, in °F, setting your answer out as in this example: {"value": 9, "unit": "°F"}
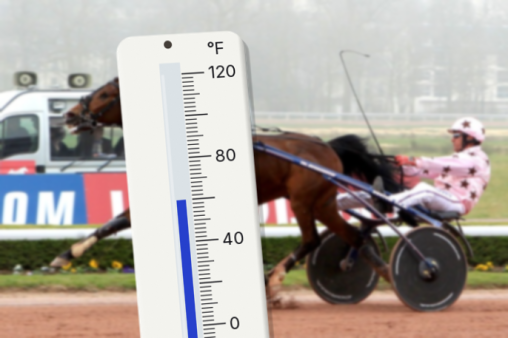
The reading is {"value": 60, "unit": "°F"}
